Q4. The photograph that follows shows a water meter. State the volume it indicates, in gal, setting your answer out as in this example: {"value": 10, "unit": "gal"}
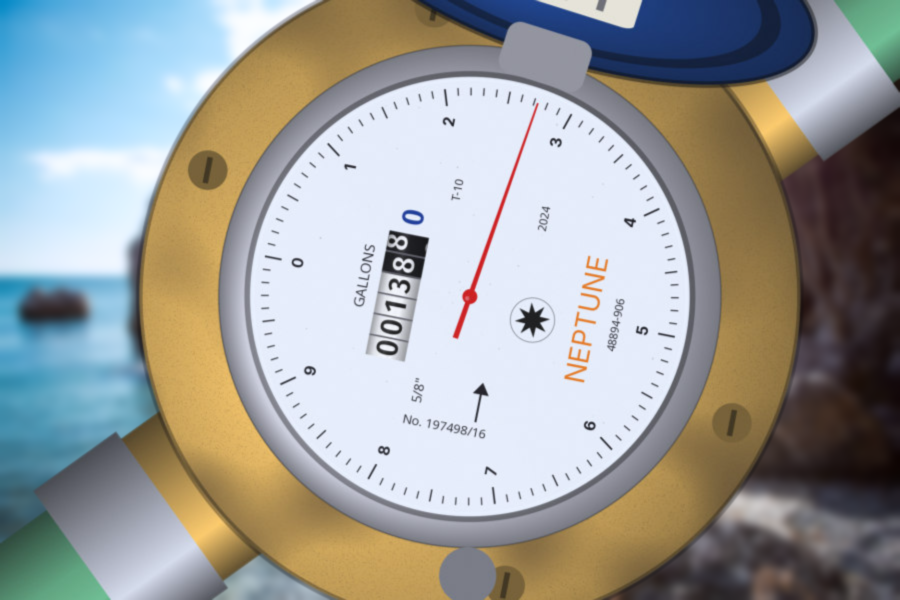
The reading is {"value": 13882.7, "unit": "gal"}
